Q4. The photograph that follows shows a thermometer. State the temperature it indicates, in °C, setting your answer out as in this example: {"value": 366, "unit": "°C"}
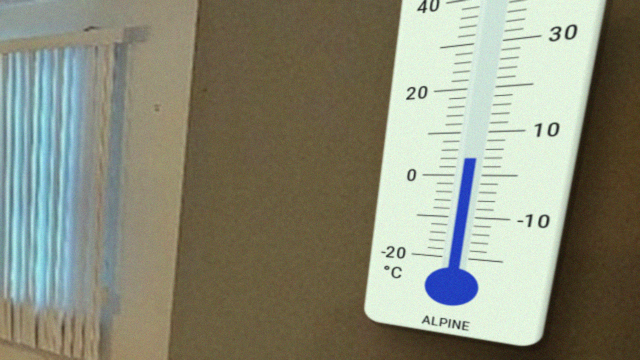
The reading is {"value": 4, "unit": "°C"}
